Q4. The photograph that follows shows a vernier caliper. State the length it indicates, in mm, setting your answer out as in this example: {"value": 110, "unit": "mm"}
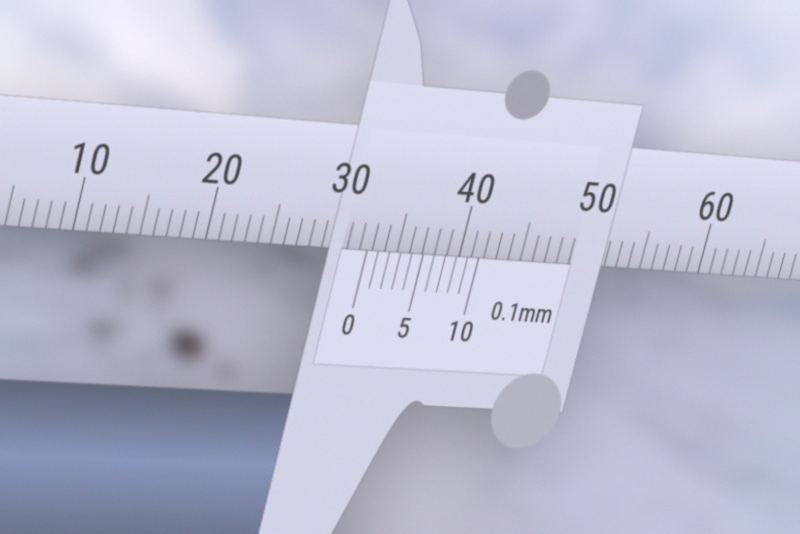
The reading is {"value": 32.6, "unit": "mm"}
